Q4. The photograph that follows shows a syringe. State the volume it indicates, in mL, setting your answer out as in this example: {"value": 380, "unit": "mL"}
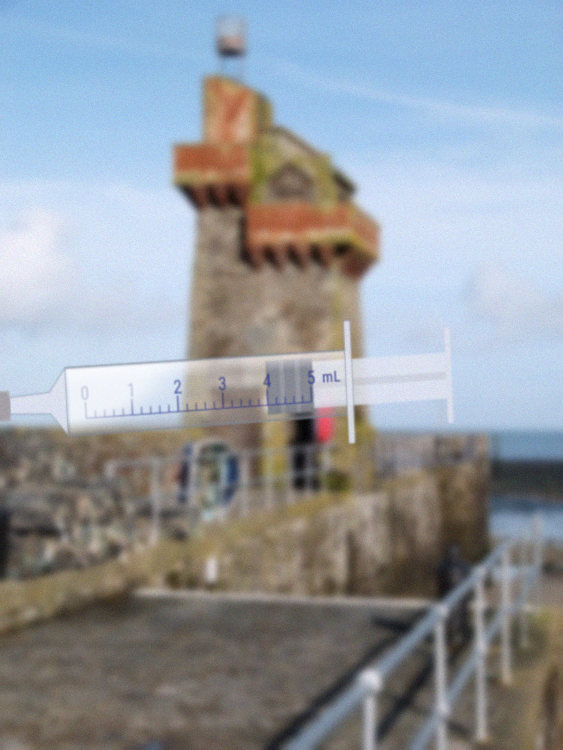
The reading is {"value": 4, "unit": "mL"}
